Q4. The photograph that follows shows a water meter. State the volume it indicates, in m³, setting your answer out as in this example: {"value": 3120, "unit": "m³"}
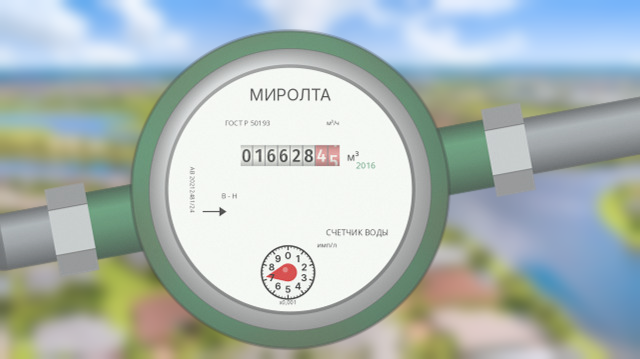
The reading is {"value": 16628.447, "unit": "m³"}
